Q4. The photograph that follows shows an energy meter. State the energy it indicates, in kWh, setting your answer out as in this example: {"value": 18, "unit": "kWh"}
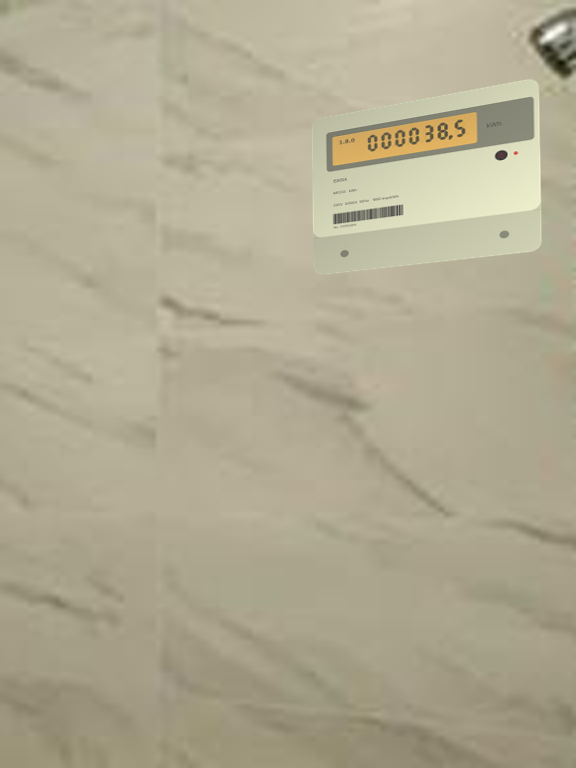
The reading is {"value": 38.5, "unit": "kWh"}
